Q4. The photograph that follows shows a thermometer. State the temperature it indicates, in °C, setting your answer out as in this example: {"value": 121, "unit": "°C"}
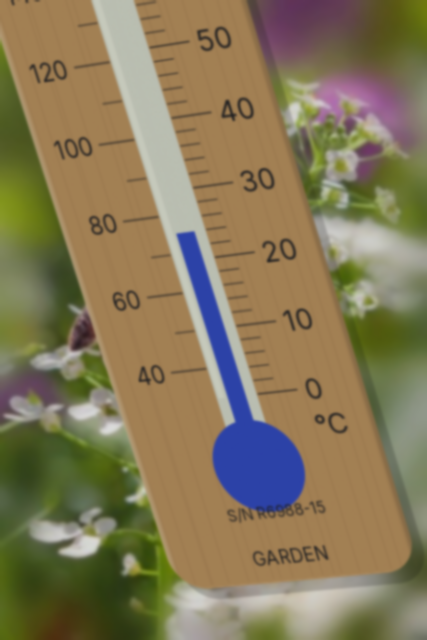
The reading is {"value": 24, "unit": "°C"}
